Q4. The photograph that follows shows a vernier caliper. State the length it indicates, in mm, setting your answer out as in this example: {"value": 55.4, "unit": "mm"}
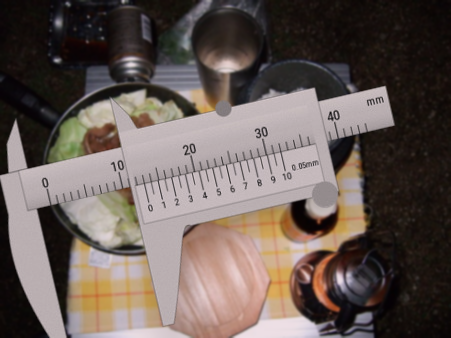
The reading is {"value": 13.0, "unit": "mm"}
